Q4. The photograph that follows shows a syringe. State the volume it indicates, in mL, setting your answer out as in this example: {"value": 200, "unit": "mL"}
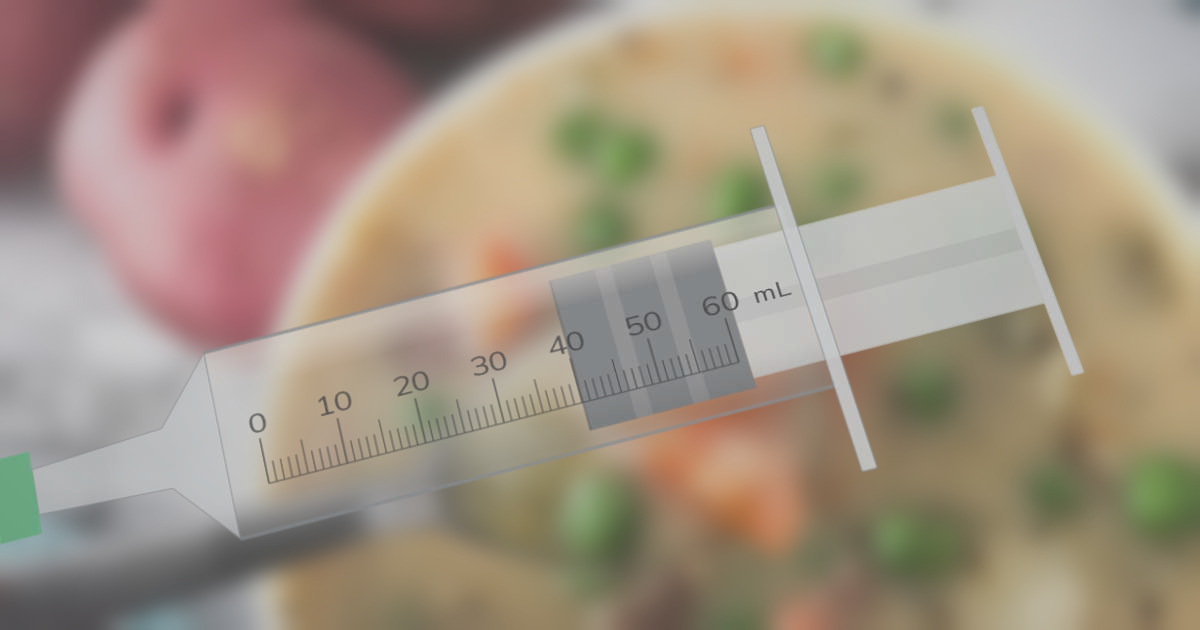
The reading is {"value": 40, "unit": "mL"}
